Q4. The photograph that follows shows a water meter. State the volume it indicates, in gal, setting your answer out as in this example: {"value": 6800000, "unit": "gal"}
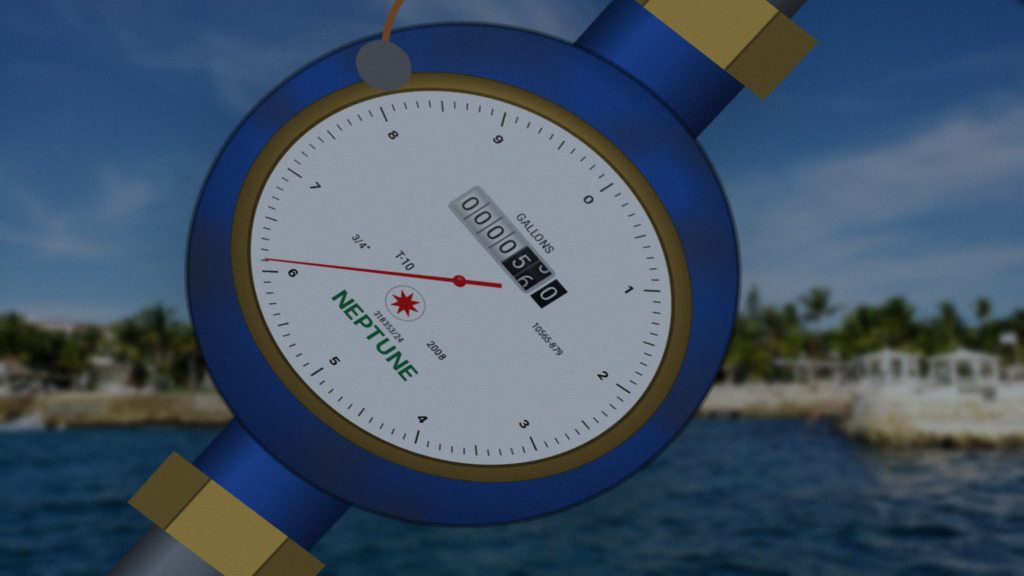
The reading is {"value": 556.1, "unit": "gal"}
